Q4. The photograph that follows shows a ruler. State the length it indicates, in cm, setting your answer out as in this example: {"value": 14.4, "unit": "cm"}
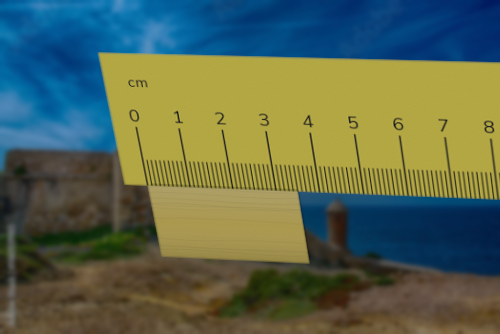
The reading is {"value": 3.5, "unit": "cm"}
